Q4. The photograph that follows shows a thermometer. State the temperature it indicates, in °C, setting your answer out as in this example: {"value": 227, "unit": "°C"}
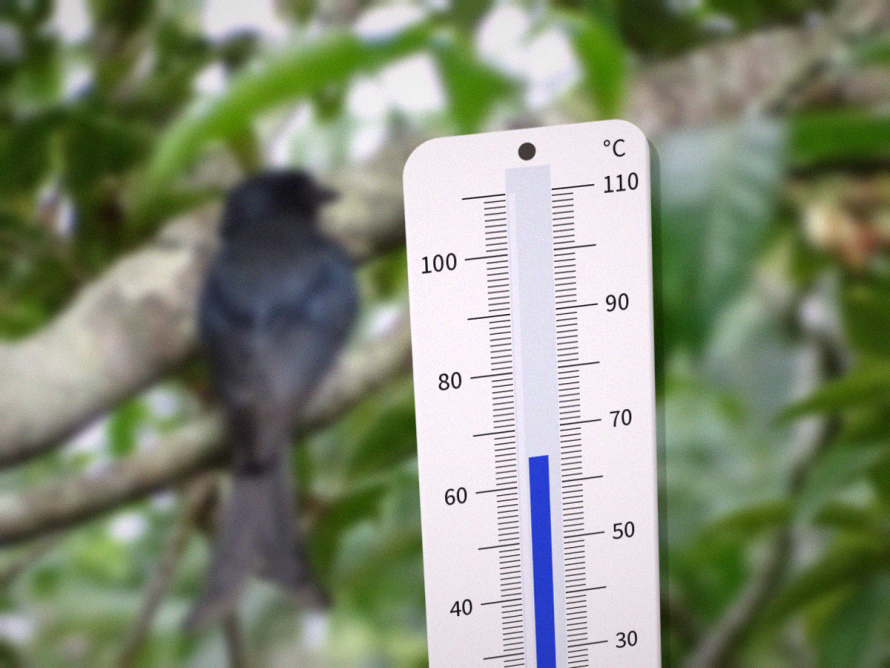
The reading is {"value": 65, "unit": "°C"}
